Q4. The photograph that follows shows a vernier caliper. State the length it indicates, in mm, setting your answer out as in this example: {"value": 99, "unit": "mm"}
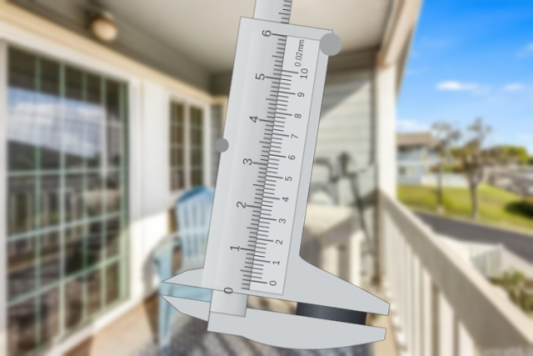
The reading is {"value": 3.0, "unit": "mm"}
